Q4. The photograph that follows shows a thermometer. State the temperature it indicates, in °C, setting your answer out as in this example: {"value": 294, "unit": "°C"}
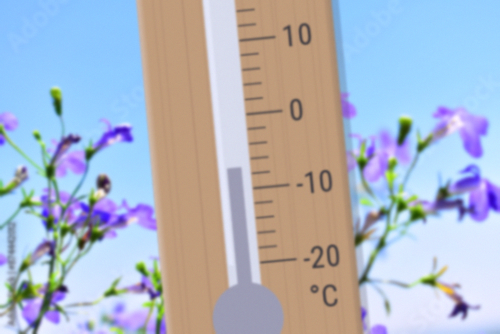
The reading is {"value": -7, "unit": "°C"}
